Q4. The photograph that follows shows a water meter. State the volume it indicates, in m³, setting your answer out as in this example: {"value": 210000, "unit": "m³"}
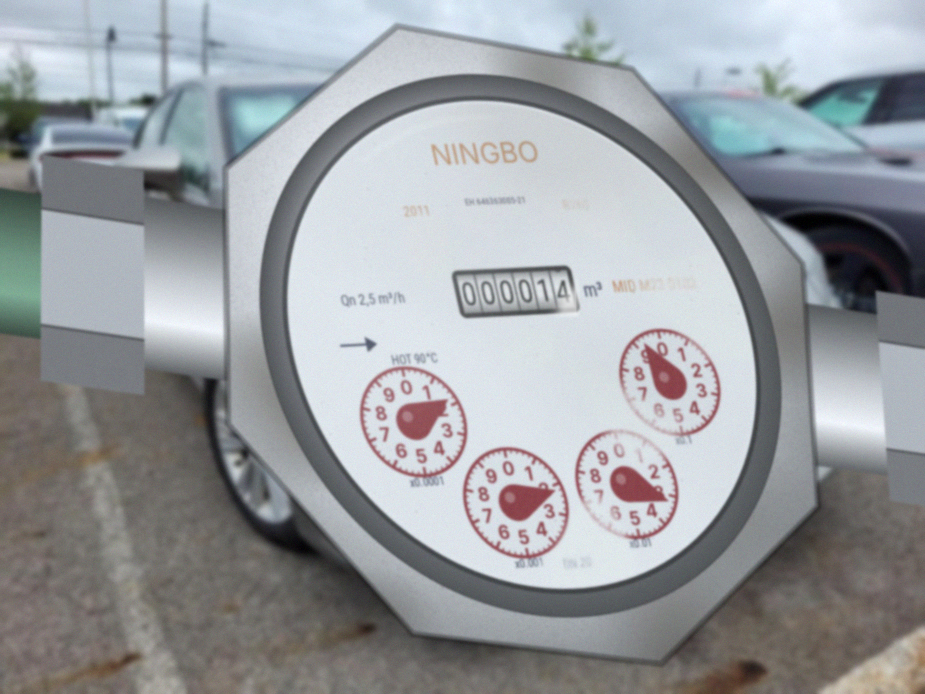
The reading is {"value": 13.9321, "unit": "m³"}
